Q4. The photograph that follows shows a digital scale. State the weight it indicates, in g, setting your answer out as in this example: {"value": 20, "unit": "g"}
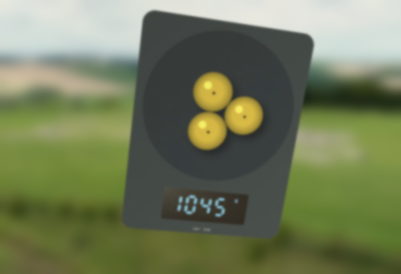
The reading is {"value": 1045, "unit": "g"}
